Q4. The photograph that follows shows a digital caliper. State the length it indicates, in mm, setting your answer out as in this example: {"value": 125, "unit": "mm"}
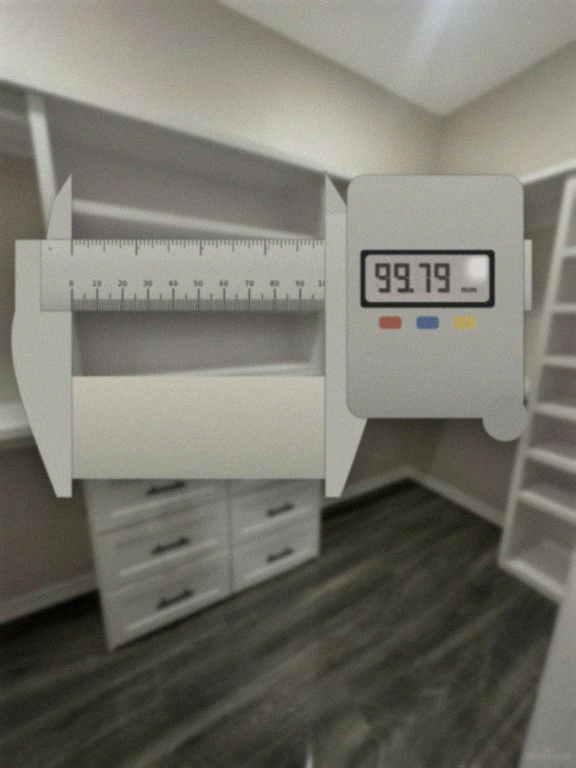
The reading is {"value": 99.79, "unit": "mm"}
